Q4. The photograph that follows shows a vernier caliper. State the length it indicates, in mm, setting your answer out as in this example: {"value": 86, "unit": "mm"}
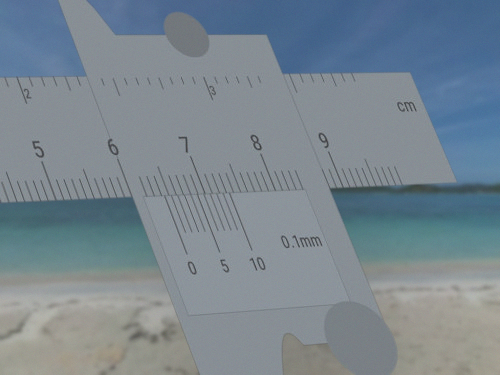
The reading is {"value": 64.4, "unit": "mm"}
